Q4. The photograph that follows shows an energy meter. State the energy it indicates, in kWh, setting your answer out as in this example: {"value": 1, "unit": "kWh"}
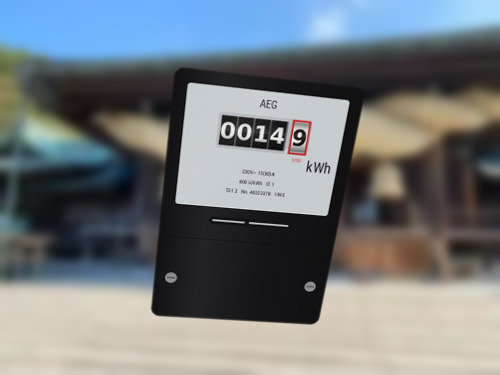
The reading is {"value": 14.9, "unit": "kWh"}
